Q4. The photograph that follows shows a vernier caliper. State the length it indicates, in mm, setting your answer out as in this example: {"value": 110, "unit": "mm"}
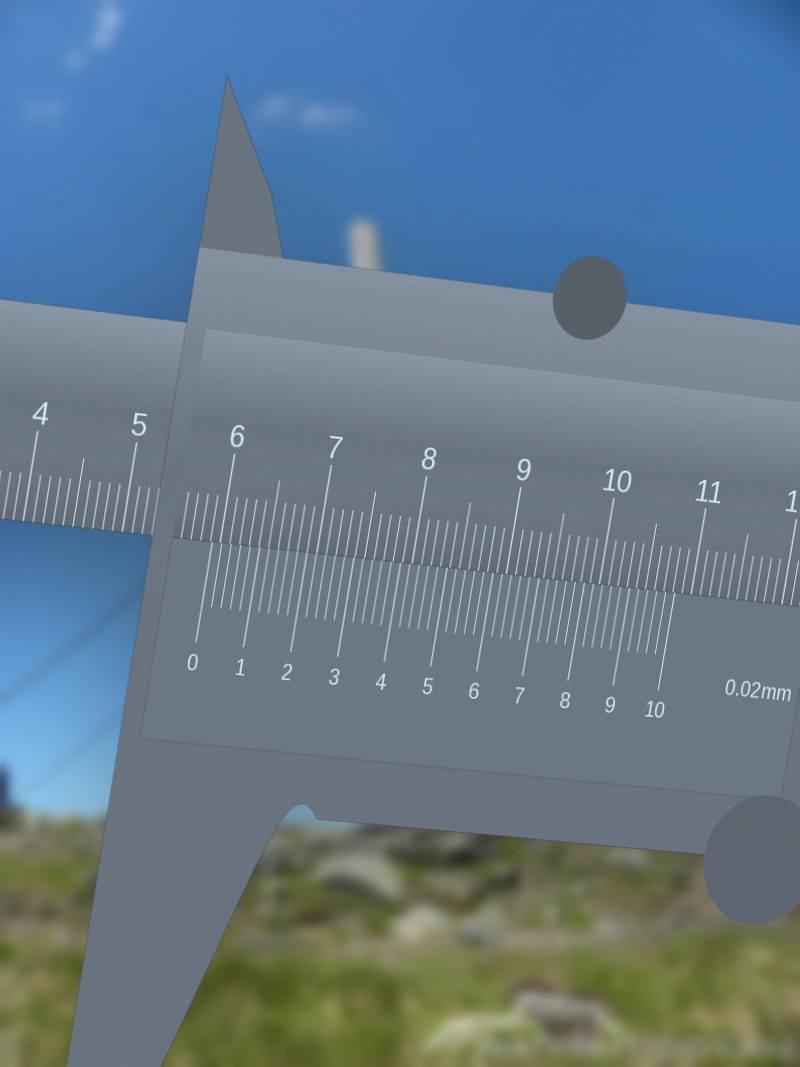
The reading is {"value": 59.2, "unit": "mm"}
